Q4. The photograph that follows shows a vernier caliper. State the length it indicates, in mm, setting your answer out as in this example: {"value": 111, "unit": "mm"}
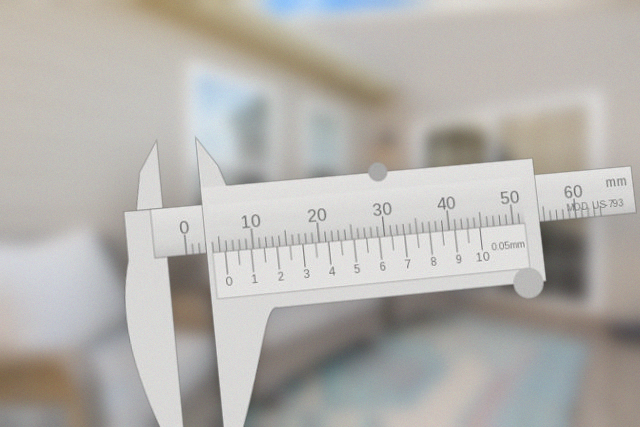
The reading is {"value": 5.8, "unit": "mm"}
